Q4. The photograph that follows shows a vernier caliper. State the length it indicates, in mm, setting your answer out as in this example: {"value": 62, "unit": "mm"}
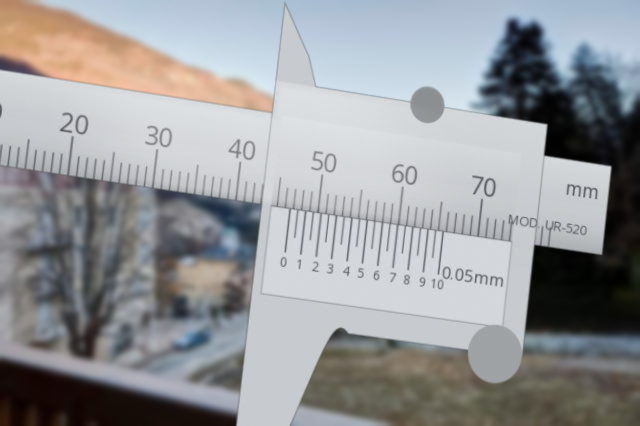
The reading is {"value": 46.6, "unit": "mm"}
